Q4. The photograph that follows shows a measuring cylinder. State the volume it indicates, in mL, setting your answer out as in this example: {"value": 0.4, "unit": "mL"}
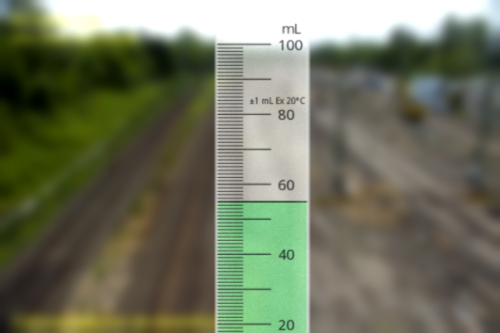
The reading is {"value": 55, "unit": "mL"}
